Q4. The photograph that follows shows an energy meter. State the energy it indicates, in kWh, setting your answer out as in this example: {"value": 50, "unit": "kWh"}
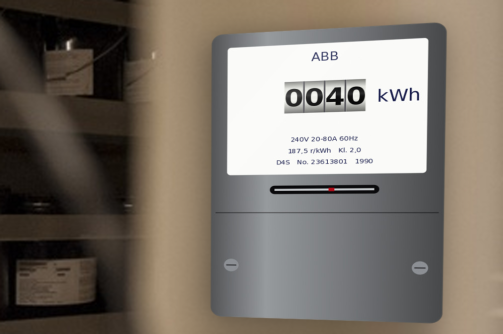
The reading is {"value": 40, "unit": "kWh"}
